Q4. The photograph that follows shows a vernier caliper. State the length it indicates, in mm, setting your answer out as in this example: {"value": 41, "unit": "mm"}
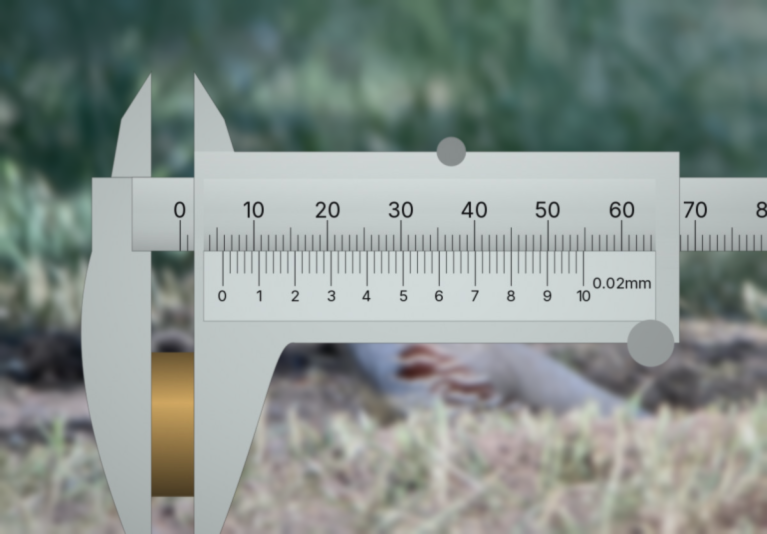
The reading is {"value": 5.8, "unit": "mm"}
